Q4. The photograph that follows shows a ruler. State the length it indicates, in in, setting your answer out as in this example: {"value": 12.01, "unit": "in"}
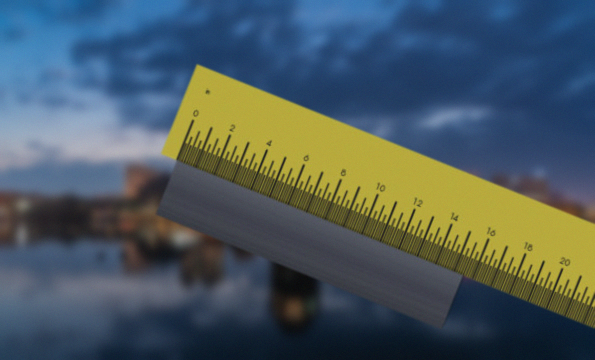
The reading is {"value": 15.5, "unit": "in"}
